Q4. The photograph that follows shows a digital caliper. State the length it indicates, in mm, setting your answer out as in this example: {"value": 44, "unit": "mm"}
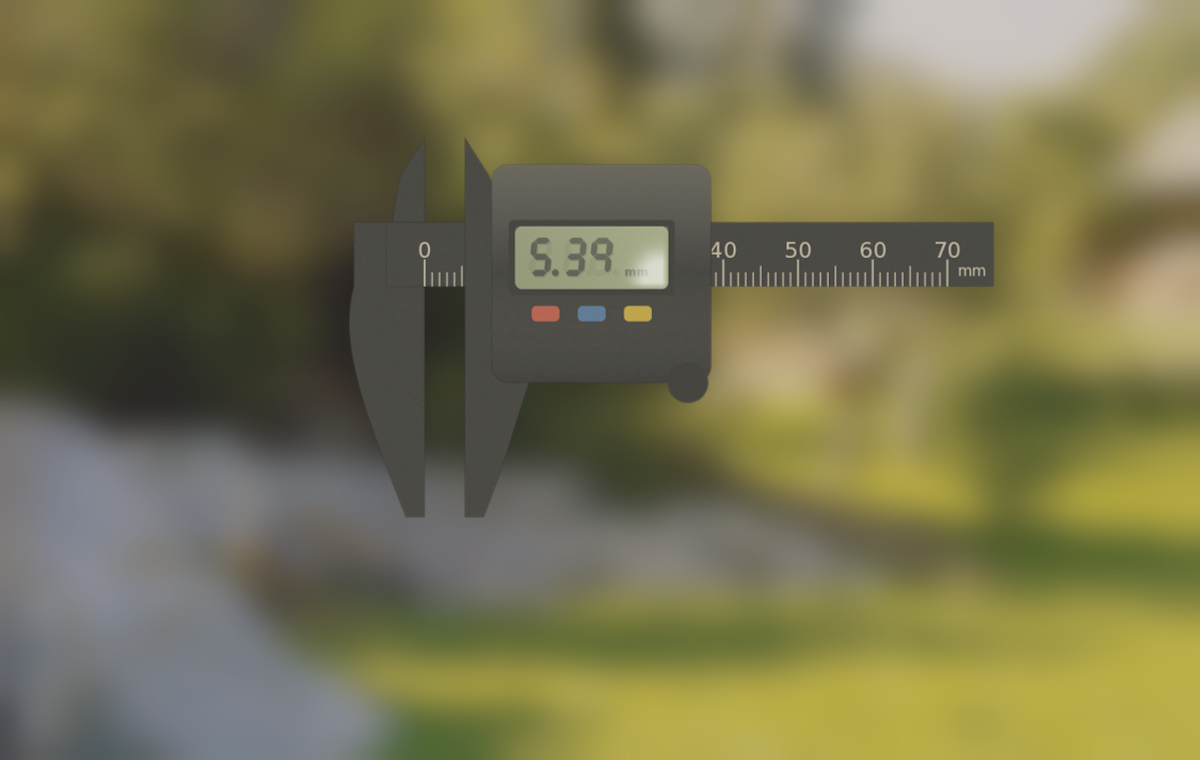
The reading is {"value": 5.39, "unit": "mm"}
